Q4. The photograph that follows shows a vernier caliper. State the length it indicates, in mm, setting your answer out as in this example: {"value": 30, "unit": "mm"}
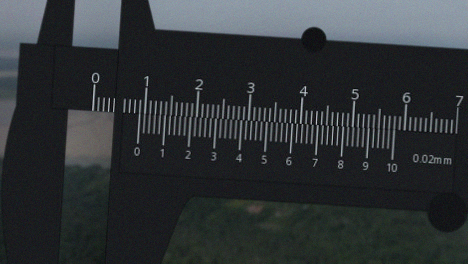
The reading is {"value": 9.0, "unit": "mm"}
